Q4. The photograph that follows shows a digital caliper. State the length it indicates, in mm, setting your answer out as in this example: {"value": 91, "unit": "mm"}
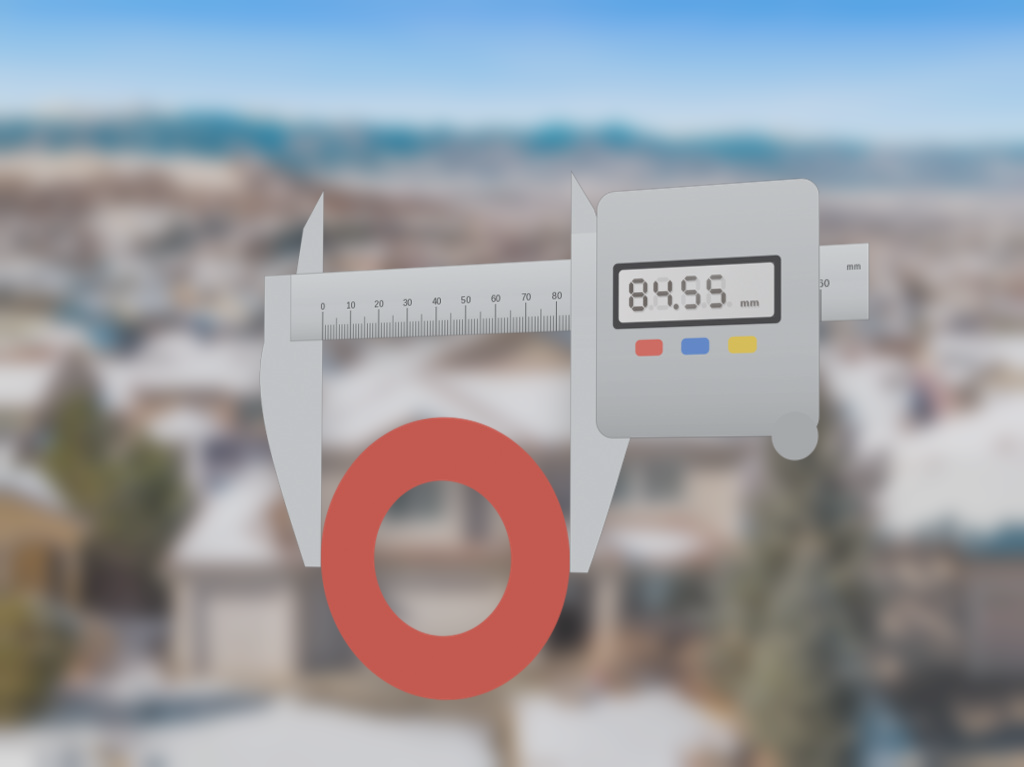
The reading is {"value": 84.55, "unit": "mm"}
